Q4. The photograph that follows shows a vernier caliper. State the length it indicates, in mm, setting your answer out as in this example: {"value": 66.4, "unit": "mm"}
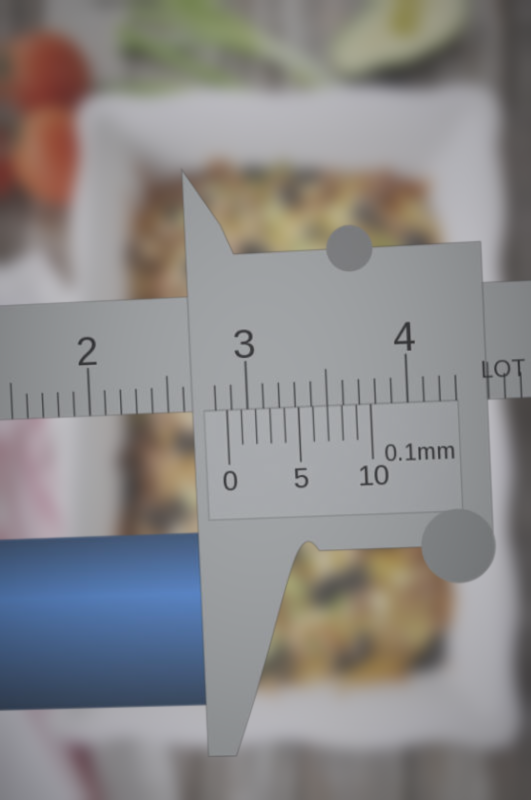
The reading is {"value": 28.7, "unit": "mm"}
